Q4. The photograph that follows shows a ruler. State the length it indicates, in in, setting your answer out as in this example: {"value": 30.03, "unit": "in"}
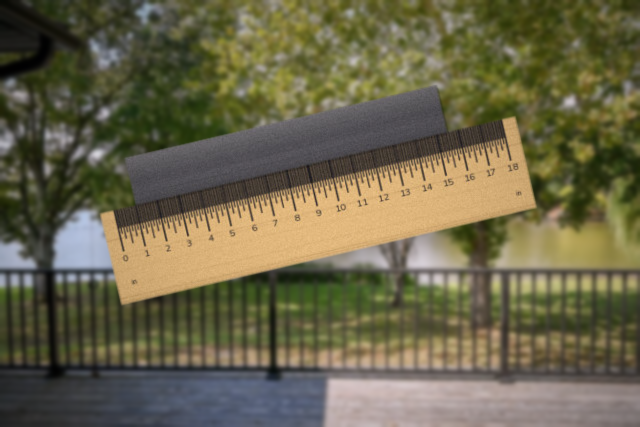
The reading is {"value": 14.5, "unit": "in"}
